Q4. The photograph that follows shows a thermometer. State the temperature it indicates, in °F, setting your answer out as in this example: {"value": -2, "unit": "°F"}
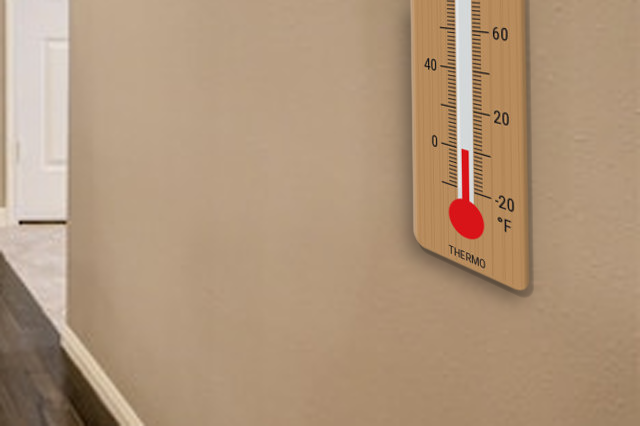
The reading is {"value": 0, "unit": "°F"}
